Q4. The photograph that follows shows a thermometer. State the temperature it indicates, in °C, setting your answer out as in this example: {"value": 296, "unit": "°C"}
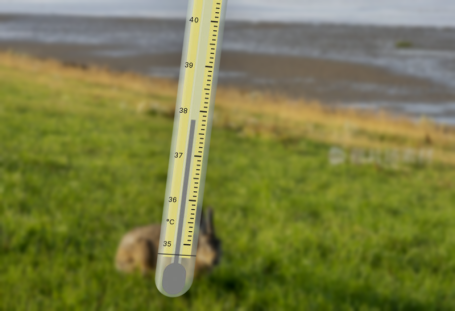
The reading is {"value": 37.8, "unit": "°C"}
